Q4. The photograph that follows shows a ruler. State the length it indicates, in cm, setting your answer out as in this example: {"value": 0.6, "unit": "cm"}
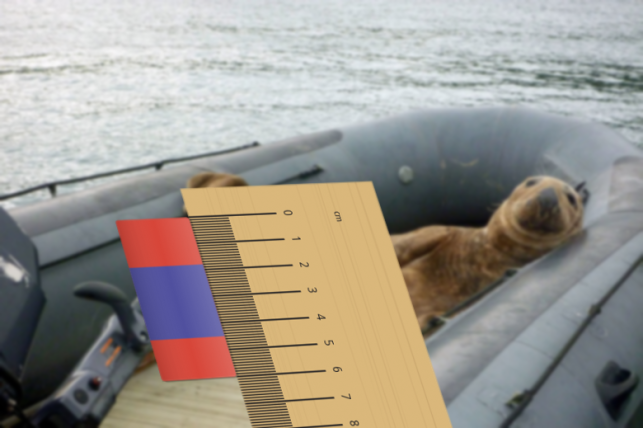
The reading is {"value": 6, "unit": "cm"}
